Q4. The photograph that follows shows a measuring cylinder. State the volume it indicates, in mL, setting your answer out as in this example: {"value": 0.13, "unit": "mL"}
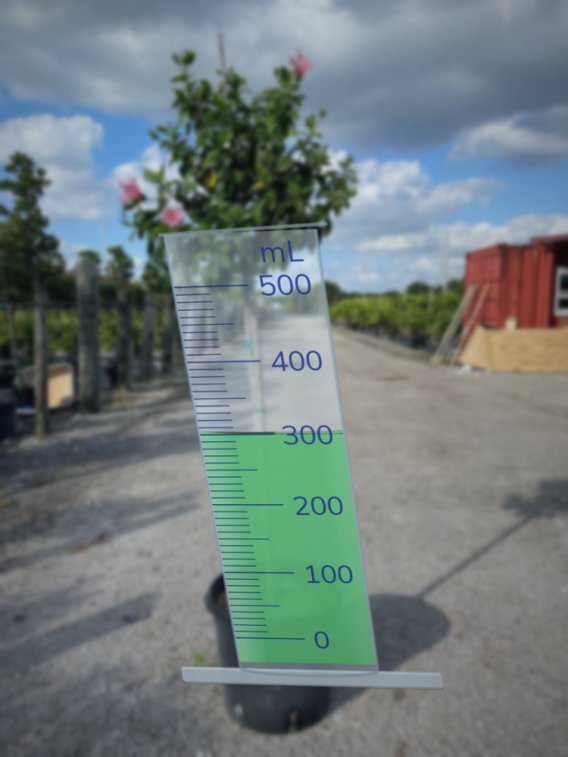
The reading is {"value": 300, "unit": "mL"}
